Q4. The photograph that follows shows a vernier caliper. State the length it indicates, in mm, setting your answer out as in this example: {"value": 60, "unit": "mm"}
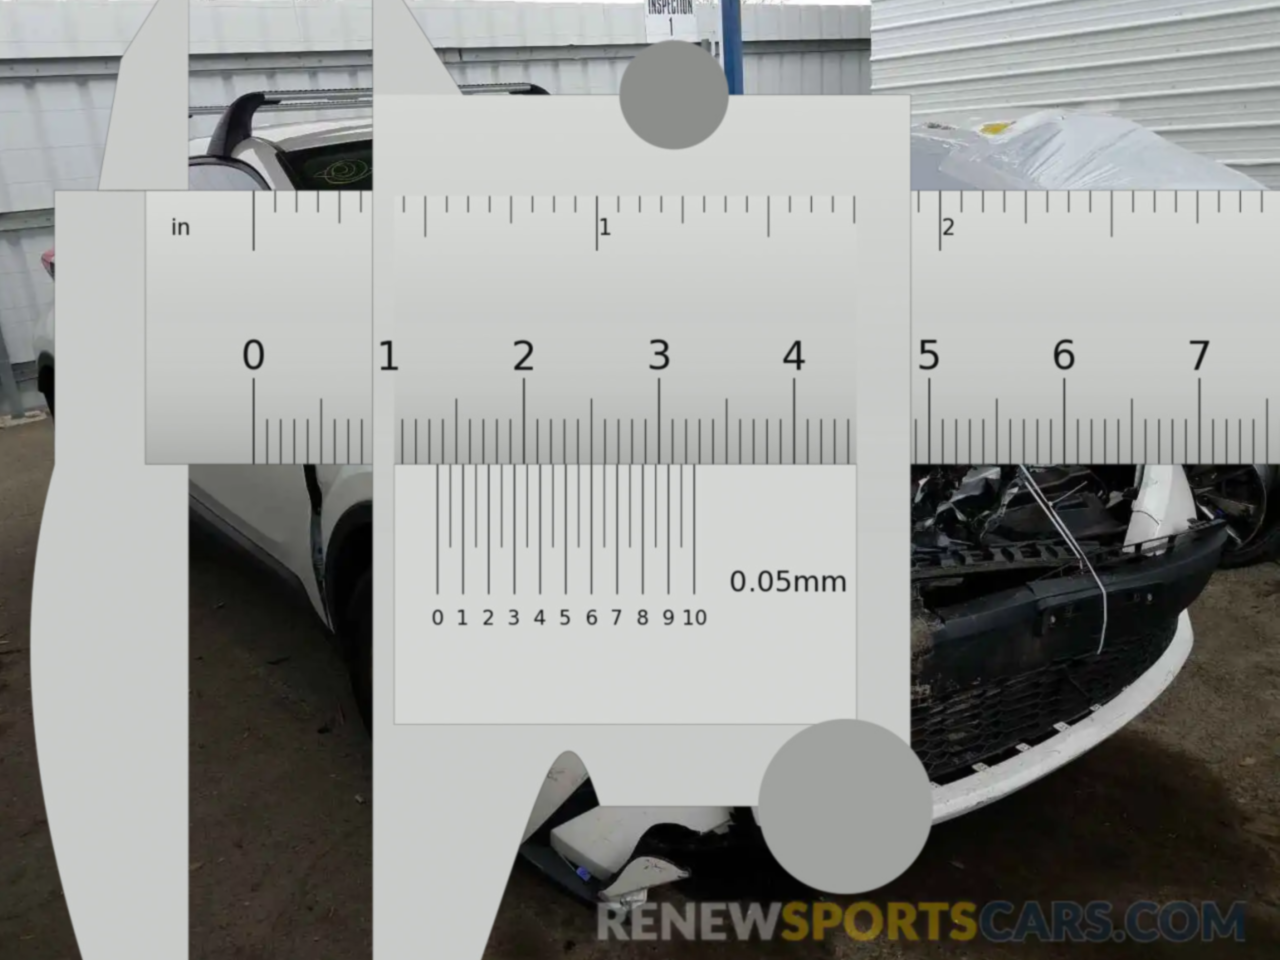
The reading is {"value": 13.6, "unit": "mm"}
